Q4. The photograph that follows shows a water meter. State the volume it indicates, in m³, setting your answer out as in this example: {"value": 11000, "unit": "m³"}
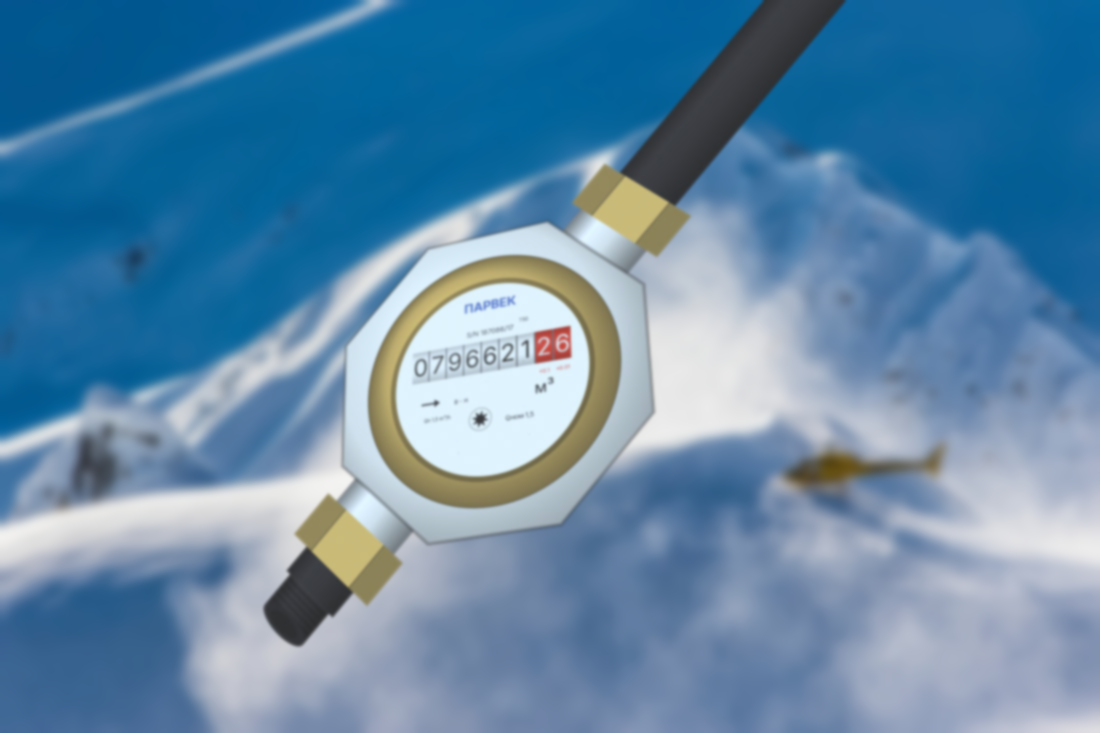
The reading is {"value": 796621.26, "unit": "m³"}
